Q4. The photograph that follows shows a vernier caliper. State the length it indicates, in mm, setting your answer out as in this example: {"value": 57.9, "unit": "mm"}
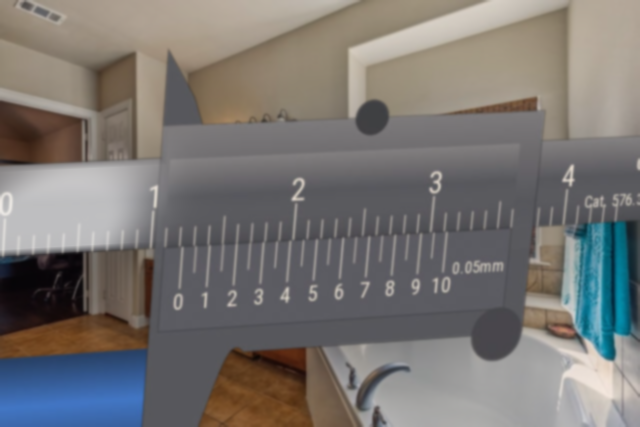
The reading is {"value": 12.2, "unit": "mm"}
